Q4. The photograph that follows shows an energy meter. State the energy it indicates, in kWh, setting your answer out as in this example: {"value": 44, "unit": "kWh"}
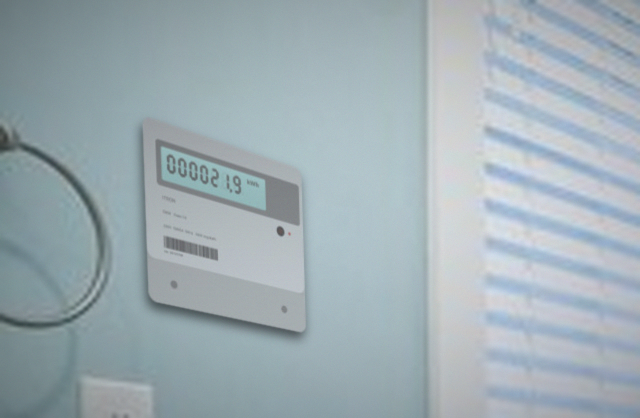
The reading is {"value": 21.9, "unit": "kWh"}
